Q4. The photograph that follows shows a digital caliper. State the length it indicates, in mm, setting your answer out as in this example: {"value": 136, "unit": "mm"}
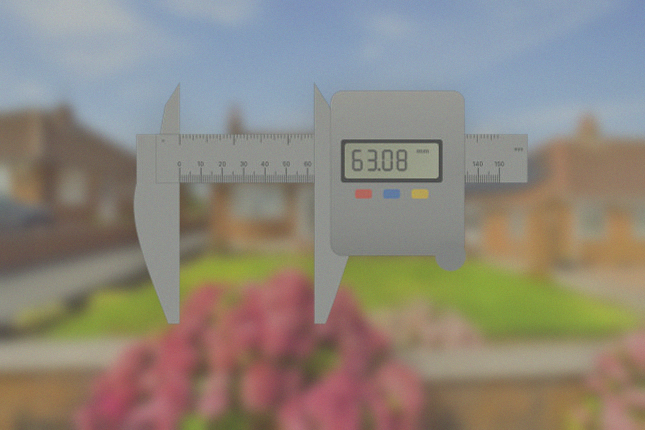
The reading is {"value": 63.08, "unit": "mm"}
